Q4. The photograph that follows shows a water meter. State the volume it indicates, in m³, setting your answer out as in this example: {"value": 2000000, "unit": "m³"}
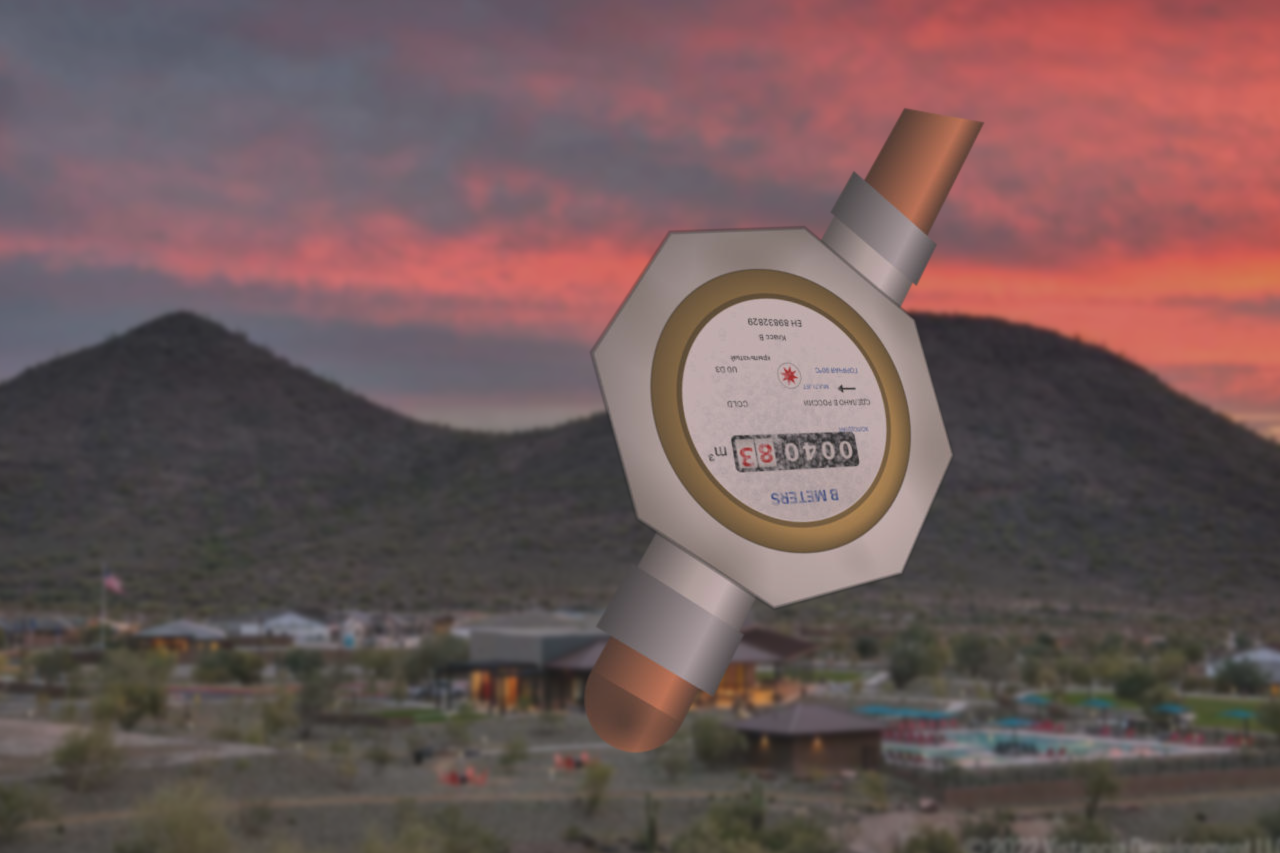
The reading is {"value": 40.83, "unit": "m³"}
